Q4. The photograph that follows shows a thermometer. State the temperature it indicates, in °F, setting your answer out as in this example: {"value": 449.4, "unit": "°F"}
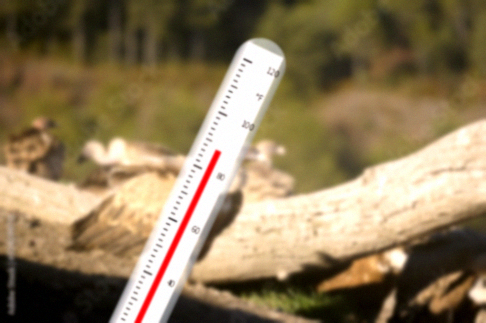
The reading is {"value": 88, "unit": "°F"}
